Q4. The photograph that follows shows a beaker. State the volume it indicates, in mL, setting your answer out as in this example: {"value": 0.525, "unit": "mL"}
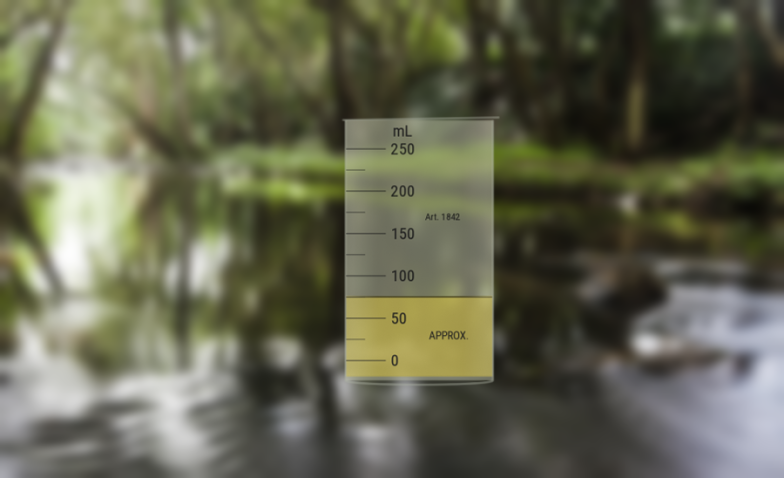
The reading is {"value": 75, "unit": "mL"}
